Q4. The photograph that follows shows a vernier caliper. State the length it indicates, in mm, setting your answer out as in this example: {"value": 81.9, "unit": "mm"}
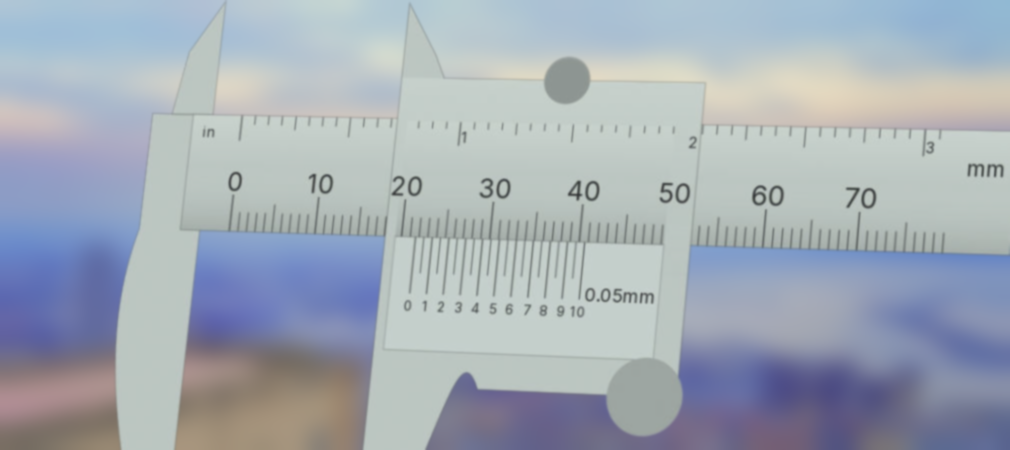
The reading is {"value": 21.6, "unit": "mm"}
